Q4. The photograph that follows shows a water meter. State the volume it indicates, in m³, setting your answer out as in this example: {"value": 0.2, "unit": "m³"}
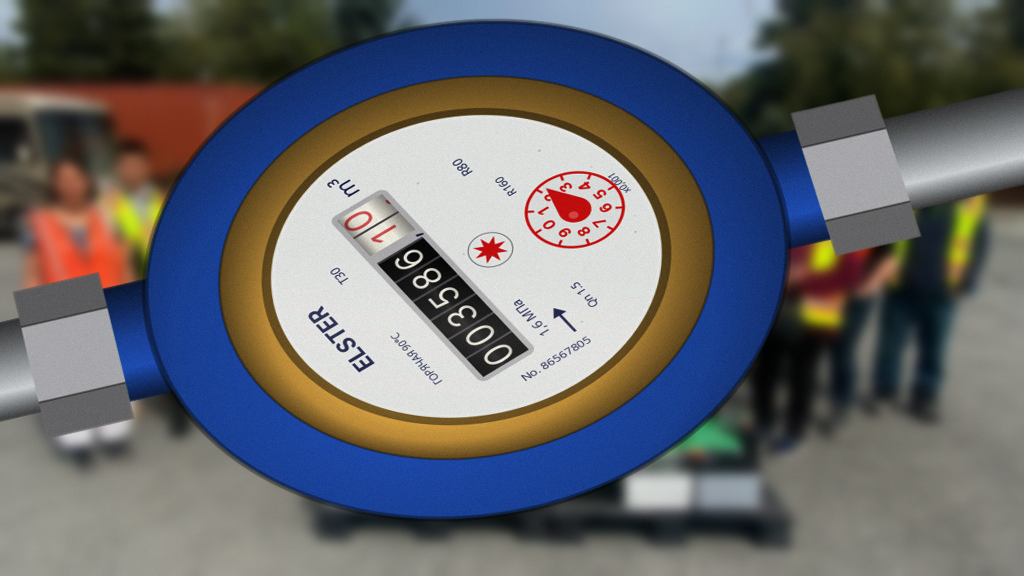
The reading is {"value": 3586.102, "unit": "m³"}
